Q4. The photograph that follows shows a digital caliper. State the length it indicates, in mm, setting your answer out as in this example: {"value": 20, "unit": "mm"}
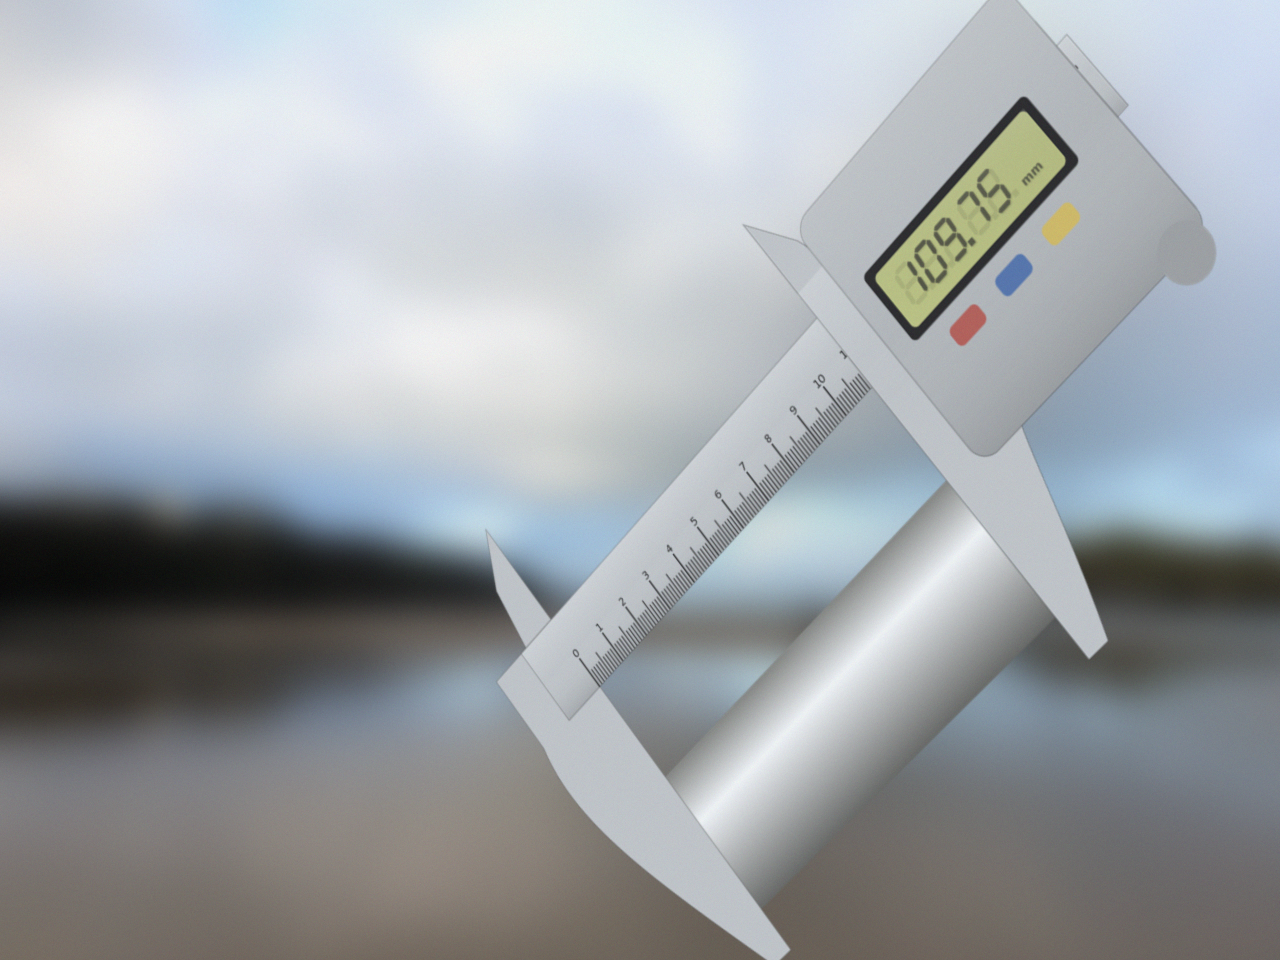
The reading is {"value": 109.75, "unit": "mm"}
